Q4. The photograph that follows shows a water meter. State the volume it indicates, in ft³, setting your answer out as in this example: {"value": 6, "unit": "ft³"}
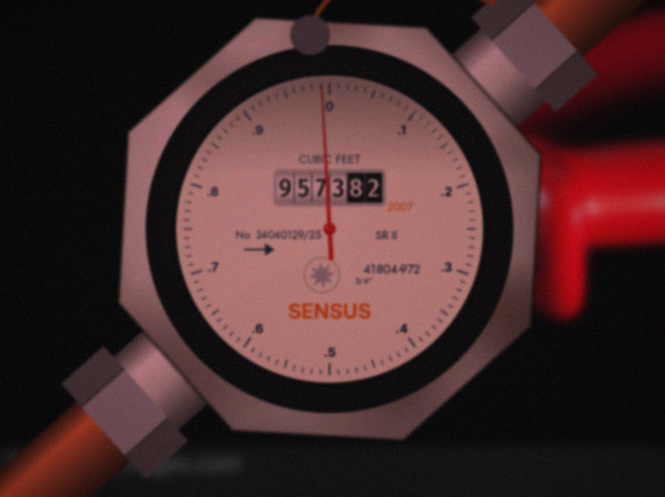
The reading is {"value": 957381.99, "unit": "ft³"}
